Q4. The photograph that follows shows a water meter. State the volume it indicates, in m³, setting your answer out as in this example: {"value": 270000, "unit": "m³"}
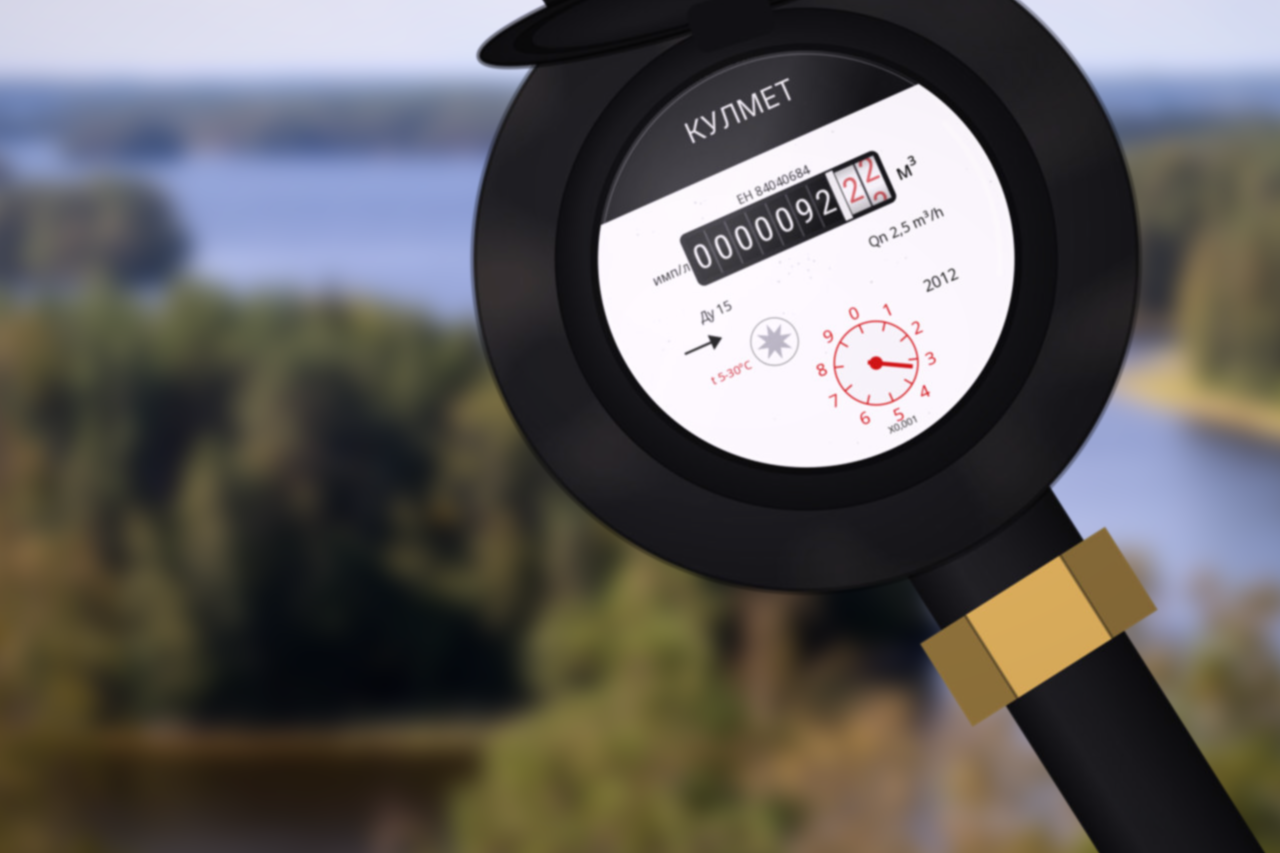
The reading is {"value": 92.223, "unit": "m³"}
